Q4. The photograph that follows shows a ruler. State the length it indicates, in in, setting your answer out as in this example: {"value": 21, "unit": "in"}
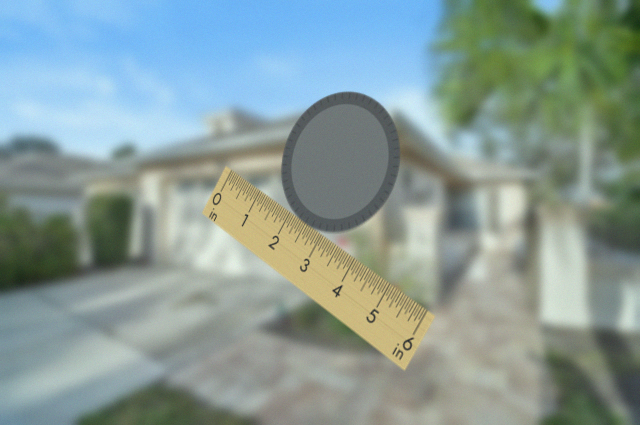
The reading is {"value": 3, "unit": "in"}
